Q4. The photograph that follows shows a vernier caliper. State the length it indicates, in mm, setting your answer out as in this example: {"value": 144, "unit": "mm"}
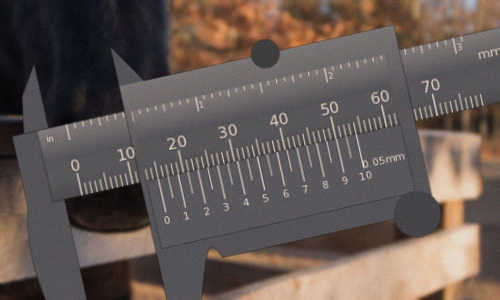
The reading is {"value": 15.0, "unit": "mm"}
